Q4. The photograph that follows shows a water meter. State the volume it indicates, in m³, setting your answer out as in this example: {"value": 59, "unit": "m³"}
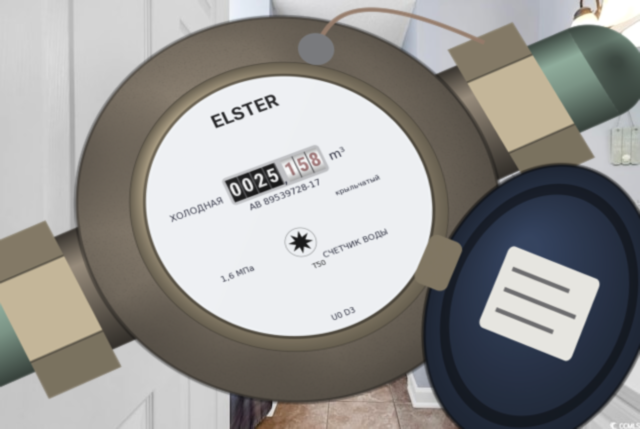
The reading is {"value": 25.158, "unit": "m³"}
